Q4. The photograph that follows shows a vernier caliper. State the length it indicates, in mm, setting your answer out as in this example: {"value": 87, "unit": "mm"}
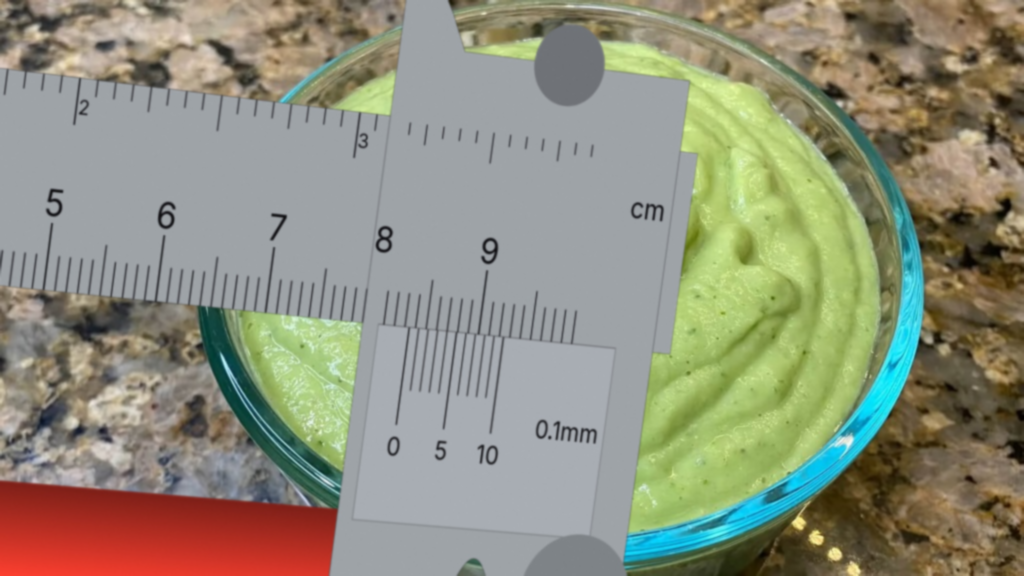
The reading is {"value": 83.4, "unit": "mm"}
